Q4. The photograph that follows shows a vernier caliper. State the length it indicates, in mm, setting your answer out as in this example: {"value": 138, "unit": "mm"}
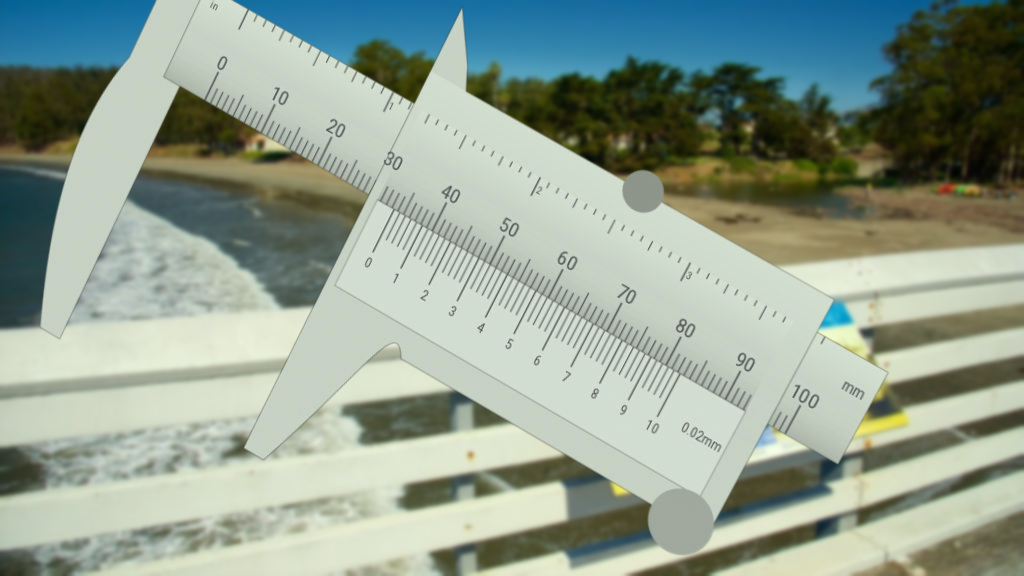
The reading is {"value": 33.4, "unit": "mm"}
